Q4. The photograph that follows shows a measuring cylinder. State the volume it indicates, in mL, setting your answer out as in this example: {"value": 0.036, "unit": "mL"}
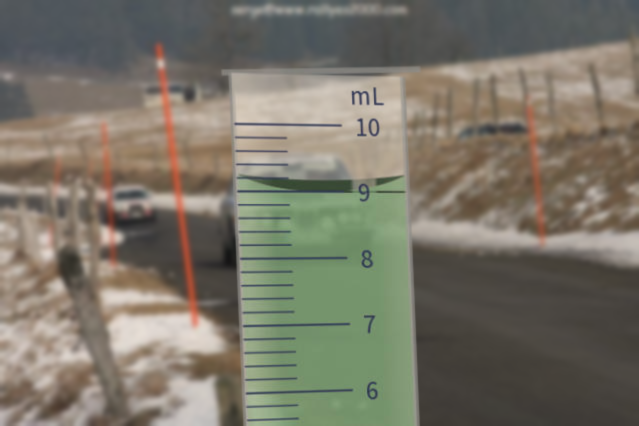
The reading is {"value": 9, "unit": "mL"}
